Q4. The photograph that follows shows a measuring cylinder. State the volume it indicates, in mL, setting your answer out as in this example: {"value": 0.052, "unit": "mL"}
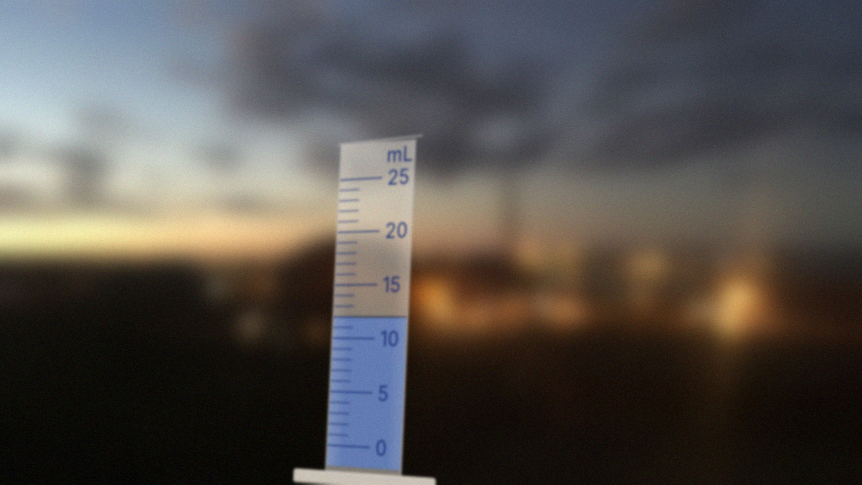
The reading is {"value": 12, "unit": "mL"}
